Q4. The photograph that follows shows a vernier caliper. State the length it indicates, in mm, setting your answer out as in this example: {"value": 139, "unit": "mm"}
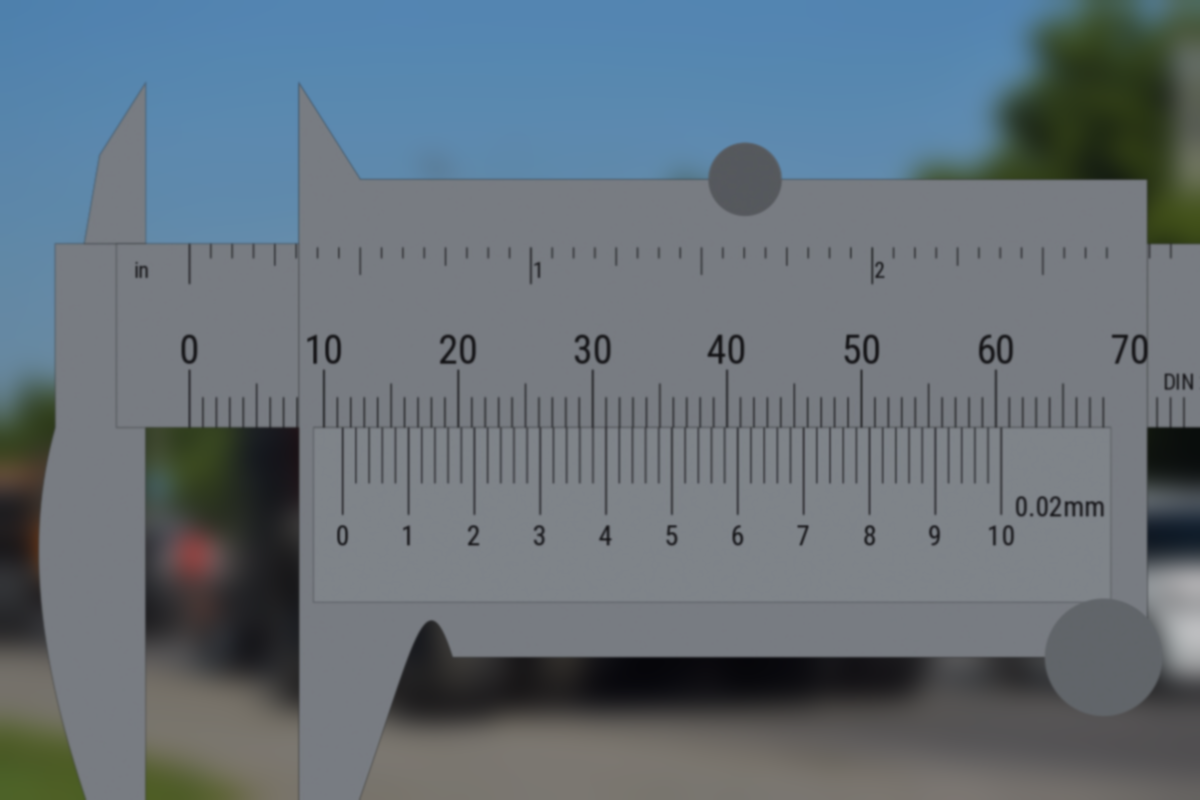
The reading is {"value": 11.4, "unit": "mm"}
